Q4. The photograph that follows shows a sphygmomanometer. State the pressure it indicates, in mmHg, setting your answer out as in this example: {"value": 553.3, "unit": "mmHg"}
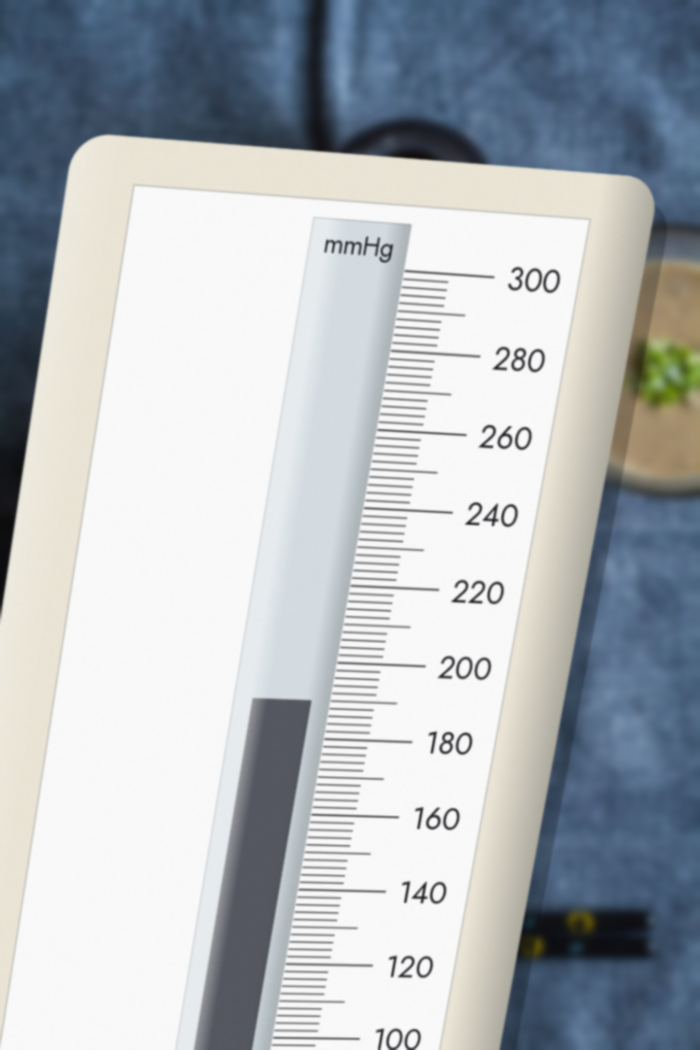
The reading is {"value": 190, "unit": "mmHg"}
